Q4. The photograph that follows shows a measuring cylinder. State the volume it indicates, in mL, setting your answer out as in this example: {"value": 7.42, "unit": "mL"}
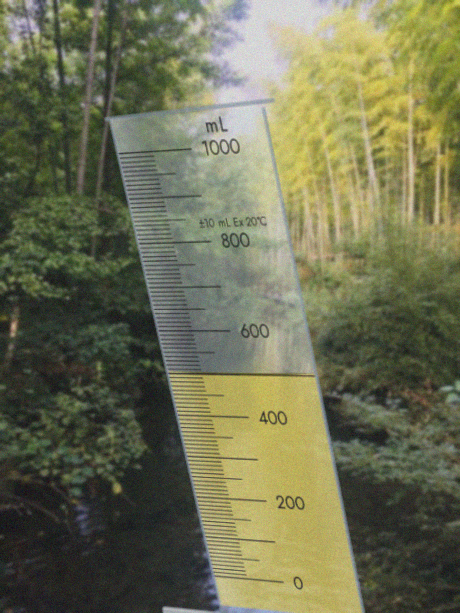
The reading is {"value": 500, "unit": "mL"}
